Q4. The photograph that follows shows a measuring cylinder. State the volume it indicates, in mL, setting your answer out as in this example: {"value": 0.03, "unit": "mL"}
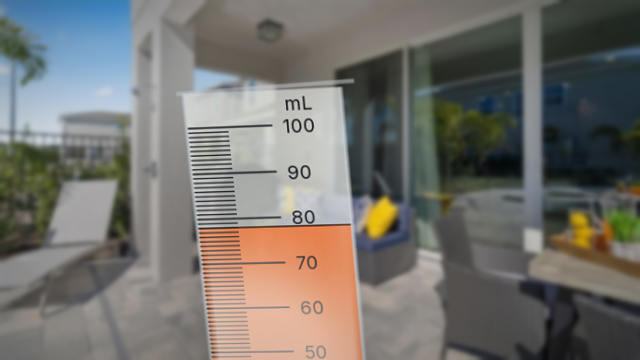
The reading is {"value": 78, "unit": "mL"}
